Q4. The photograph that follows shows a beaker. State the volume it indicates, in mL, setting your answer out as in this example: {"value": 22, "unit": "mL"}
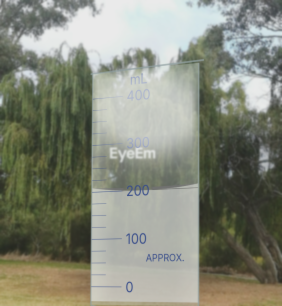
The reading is {"value": 200, "unit": "mL"}
